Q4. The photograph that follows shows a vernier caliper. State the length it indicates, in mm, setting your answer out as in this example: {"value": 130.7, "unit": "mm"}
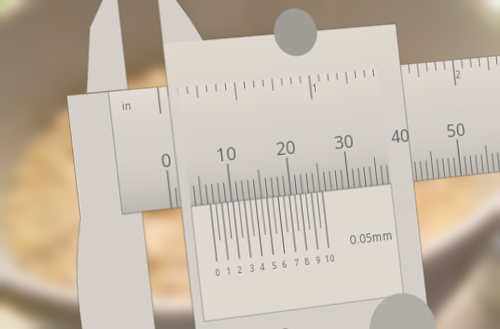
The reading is {"value": 6.4, "unit": "mm"}
